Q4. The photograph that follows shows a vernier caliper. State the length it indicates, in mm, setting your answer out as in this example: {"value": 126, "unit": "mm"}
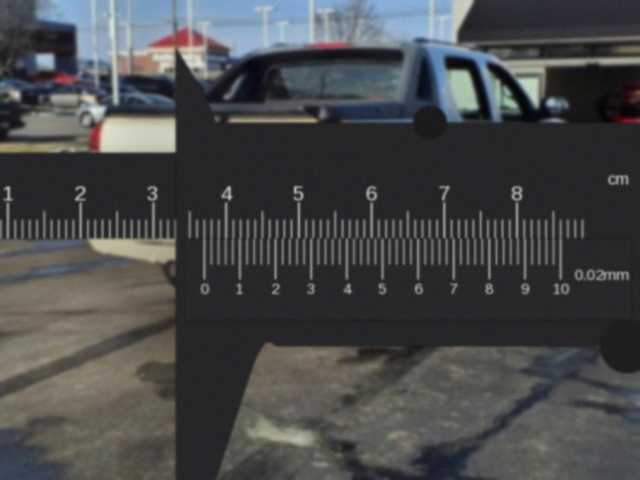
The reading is {"value": 37.0, "unit": "mm"}
